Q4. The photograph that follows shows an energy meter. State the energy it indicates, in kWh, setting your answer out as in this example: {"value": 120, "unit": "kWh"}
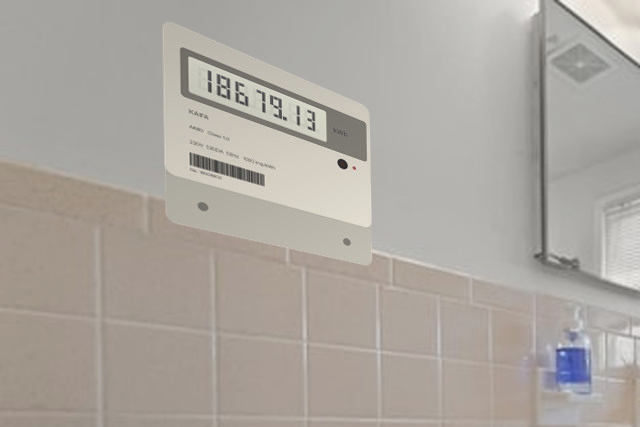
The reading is {"value": 18679.13, "unit": "kWh"}
